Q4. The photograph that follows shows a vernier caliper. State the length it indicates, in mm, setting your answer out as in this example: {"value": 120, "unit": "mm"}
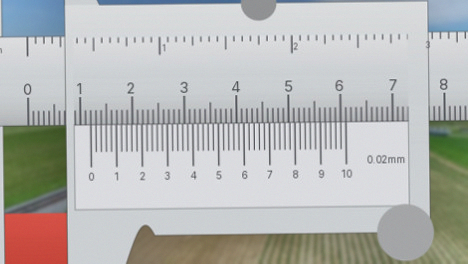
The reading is {"value": 12.0, "unit": "mm"}
